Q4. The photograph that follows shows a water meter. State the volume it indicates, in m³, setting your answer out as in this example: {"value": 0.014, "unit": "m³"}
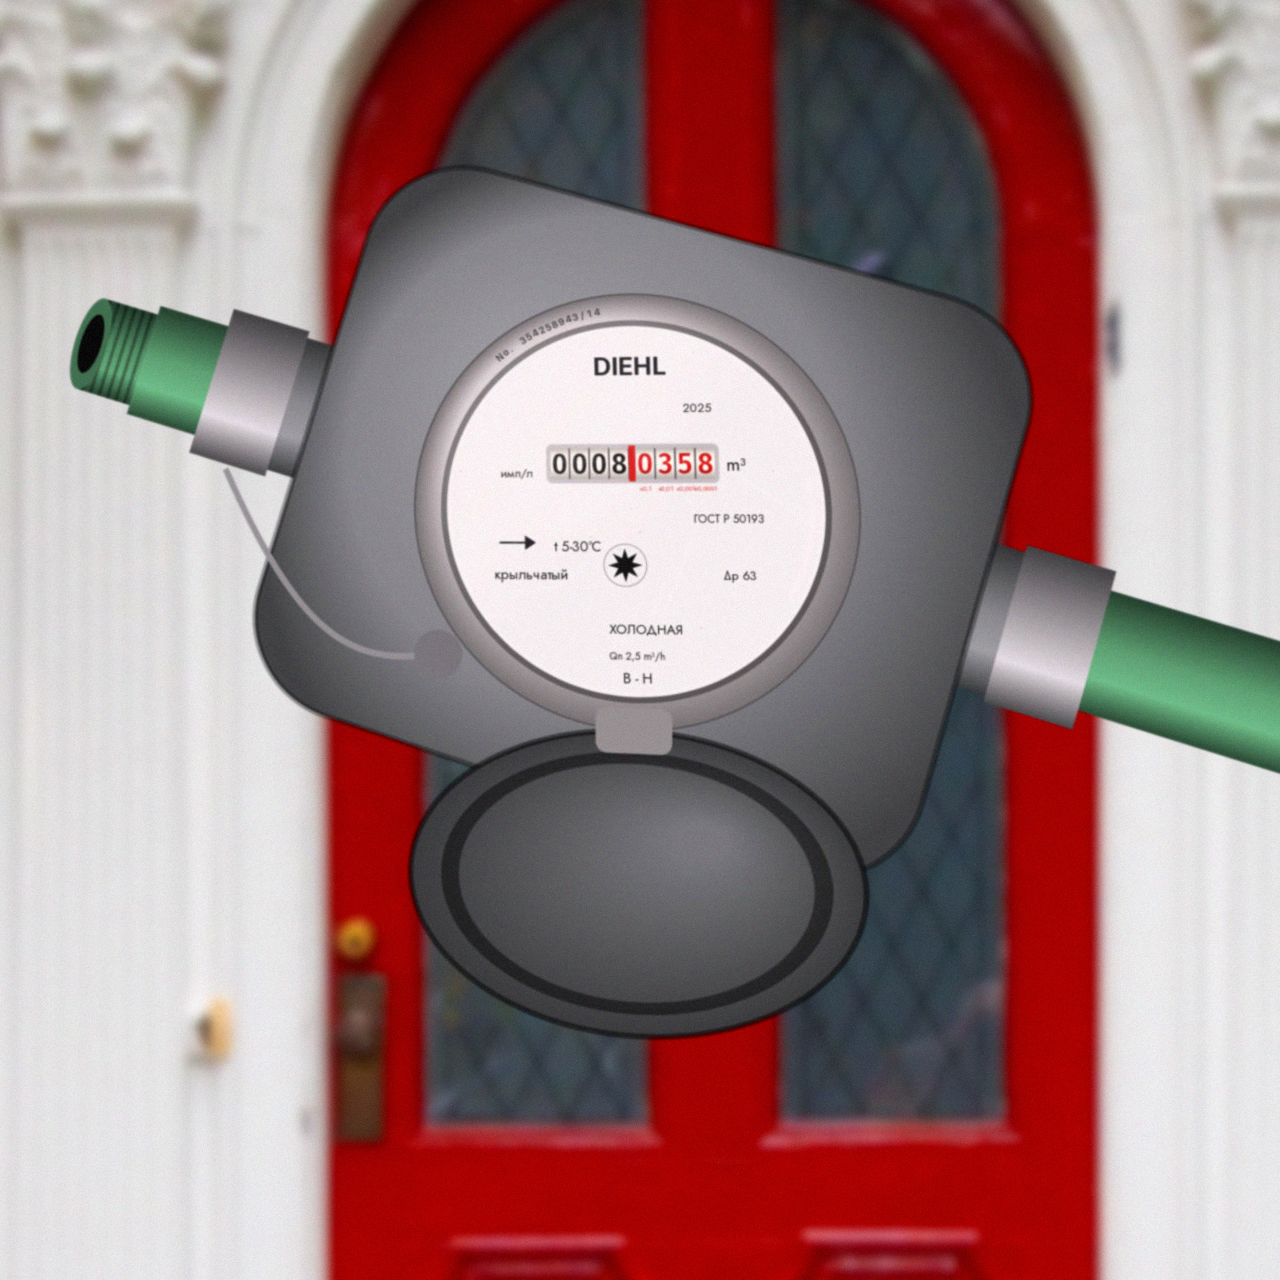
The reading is {"value": 8.0358, "unit": "m³"}
